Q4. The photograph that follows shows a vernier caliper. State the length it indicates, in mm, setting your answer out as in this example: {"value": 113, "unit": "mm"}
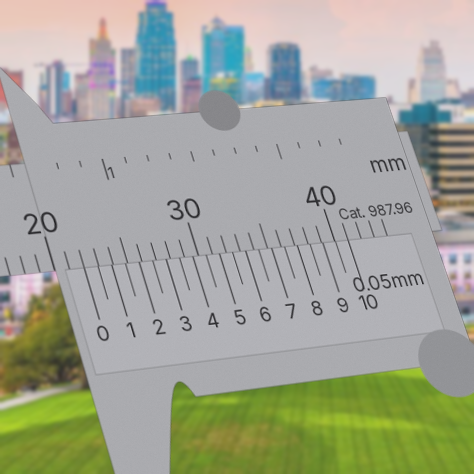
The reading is {"value": 22.0, "unit": "mm"}
